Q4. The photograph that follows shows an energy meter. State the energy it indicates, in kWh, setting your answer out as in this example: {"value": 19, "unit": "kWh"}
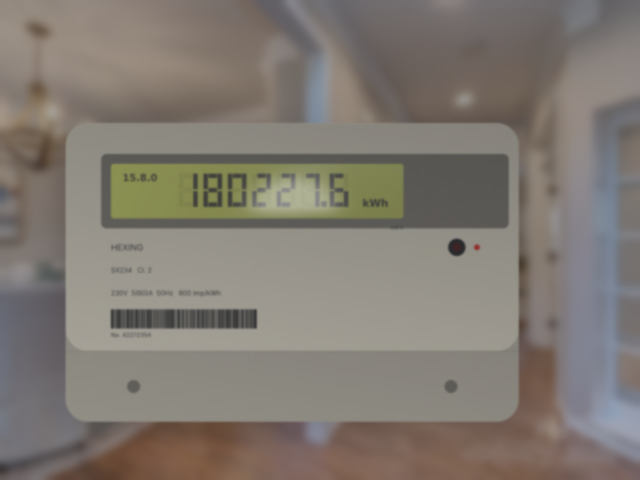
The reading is {"value": 180227.6, "unit": "kWh"}
